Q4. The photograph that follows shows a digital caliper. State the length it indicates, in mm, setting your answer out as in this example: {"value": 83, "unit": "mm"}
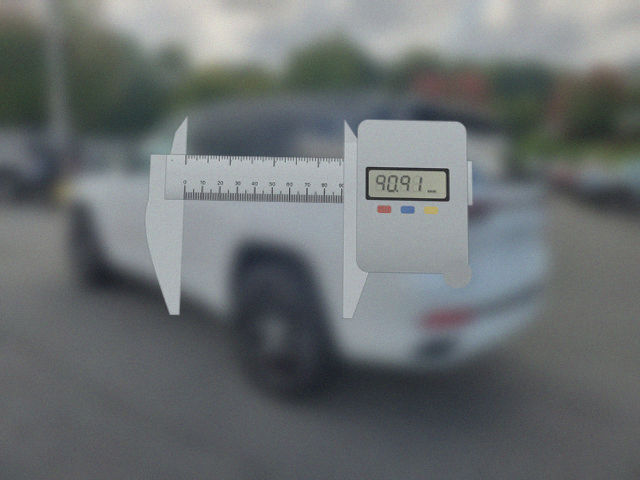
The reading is {"value": 90.91, "unit": "mm"}
